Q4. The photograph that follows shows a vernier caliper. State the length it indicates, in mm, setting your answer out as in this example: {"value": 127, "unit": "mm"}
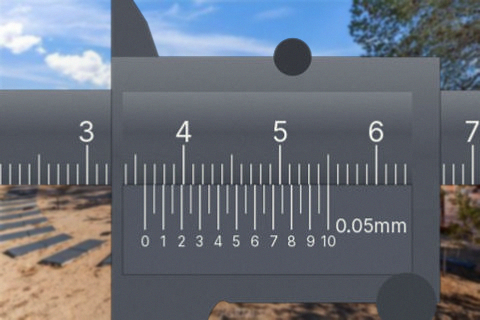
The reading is {"value": 36.0, "unit": "mm"}
